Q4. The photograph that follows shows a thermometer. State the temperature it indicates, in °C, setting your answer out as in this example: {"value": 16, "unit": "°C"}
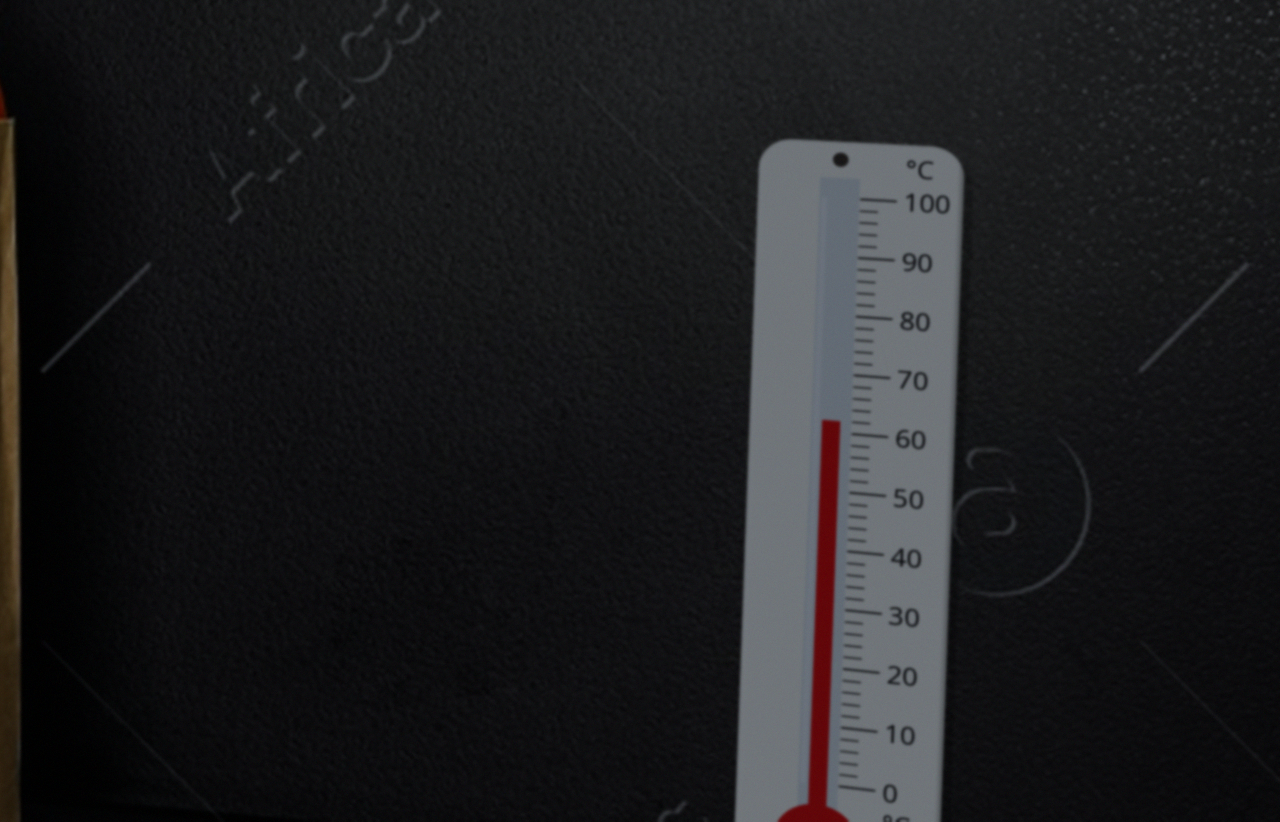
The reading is {"value": 62, "unit": "°C"}
